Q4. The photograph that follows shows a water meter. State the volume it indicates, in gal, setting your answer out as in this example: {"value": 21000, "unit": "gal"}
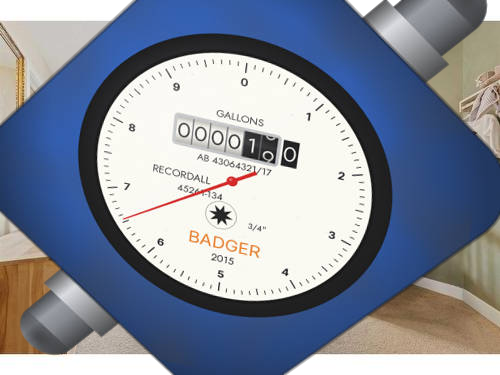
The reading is {"value": 186.5, "unit": "gal"}
